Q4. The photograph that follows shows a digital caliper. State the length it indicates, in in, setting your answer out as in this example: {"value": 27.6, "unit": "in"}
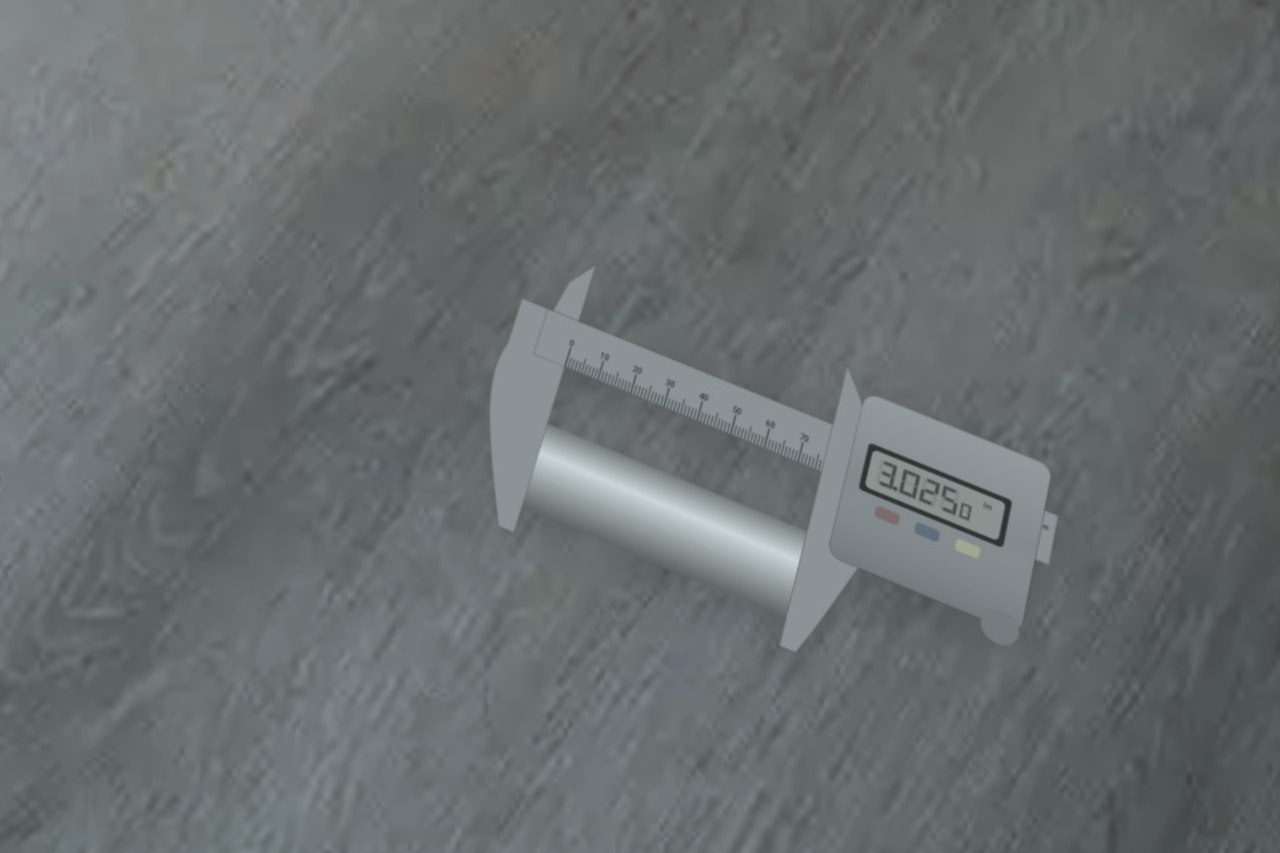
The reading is {"value": 3.0250, "unit": "in"}
